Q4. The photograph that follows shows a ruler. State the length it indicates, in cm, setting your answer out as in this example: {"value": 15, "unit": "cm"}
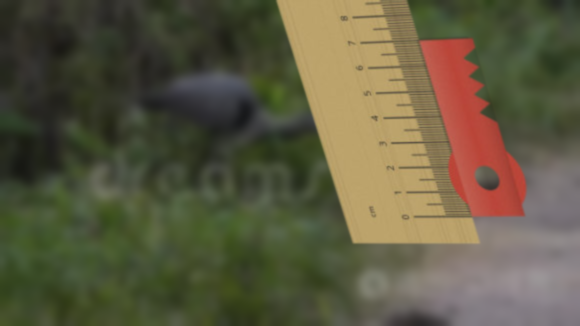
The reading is {"value": 7, "unit": "cm"}
